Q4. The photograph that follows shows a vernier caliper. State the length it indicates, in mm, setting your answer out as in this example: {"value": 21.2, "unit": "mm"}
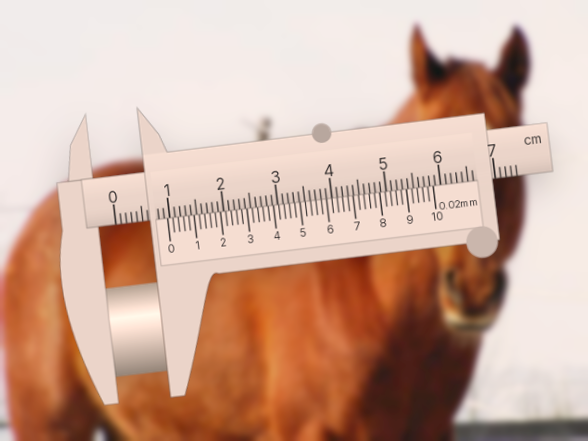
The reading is {"value": 9.6, "unit": "mm"}
